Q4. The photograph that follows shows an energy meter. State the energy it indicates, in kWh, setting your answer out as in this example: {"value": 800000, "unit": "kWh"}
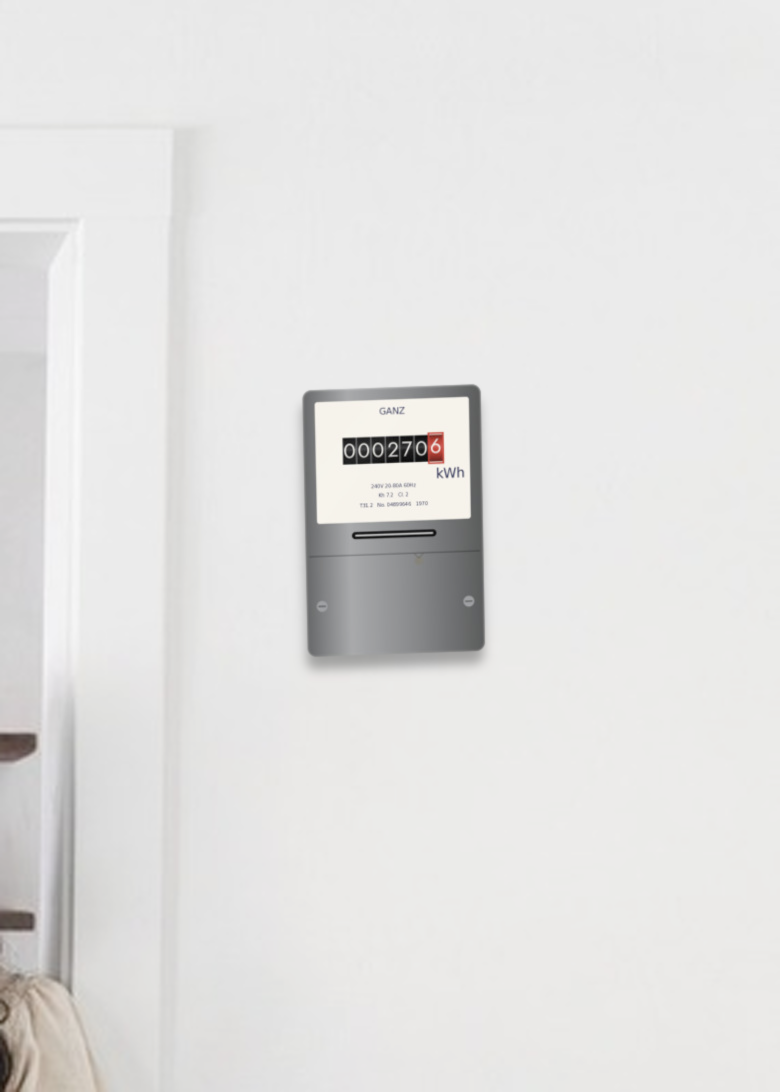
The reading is {"value": 270.6, "unit": "kWh"}
